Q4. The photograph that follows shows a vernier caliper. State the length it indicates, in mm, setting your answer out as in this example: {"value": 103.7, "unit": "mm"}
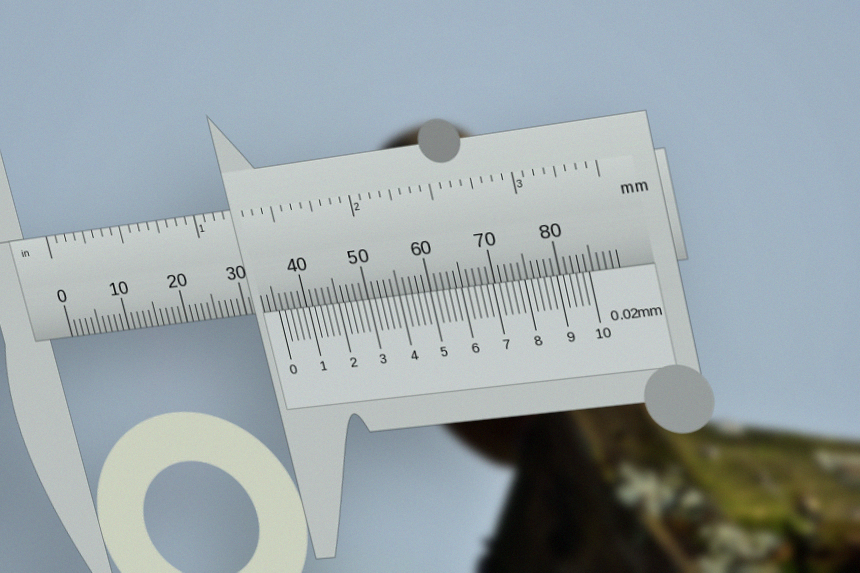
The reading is {"value": 35.4, "unit": "mm"}
